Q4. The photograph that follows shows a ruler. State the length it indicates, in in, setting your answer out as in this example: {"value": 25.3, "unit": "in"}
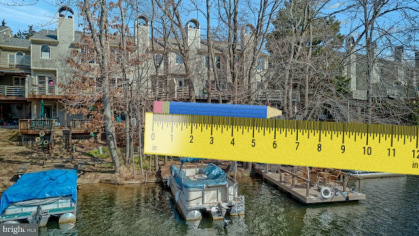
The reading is {"value": 6.5, "unit": "in"}
